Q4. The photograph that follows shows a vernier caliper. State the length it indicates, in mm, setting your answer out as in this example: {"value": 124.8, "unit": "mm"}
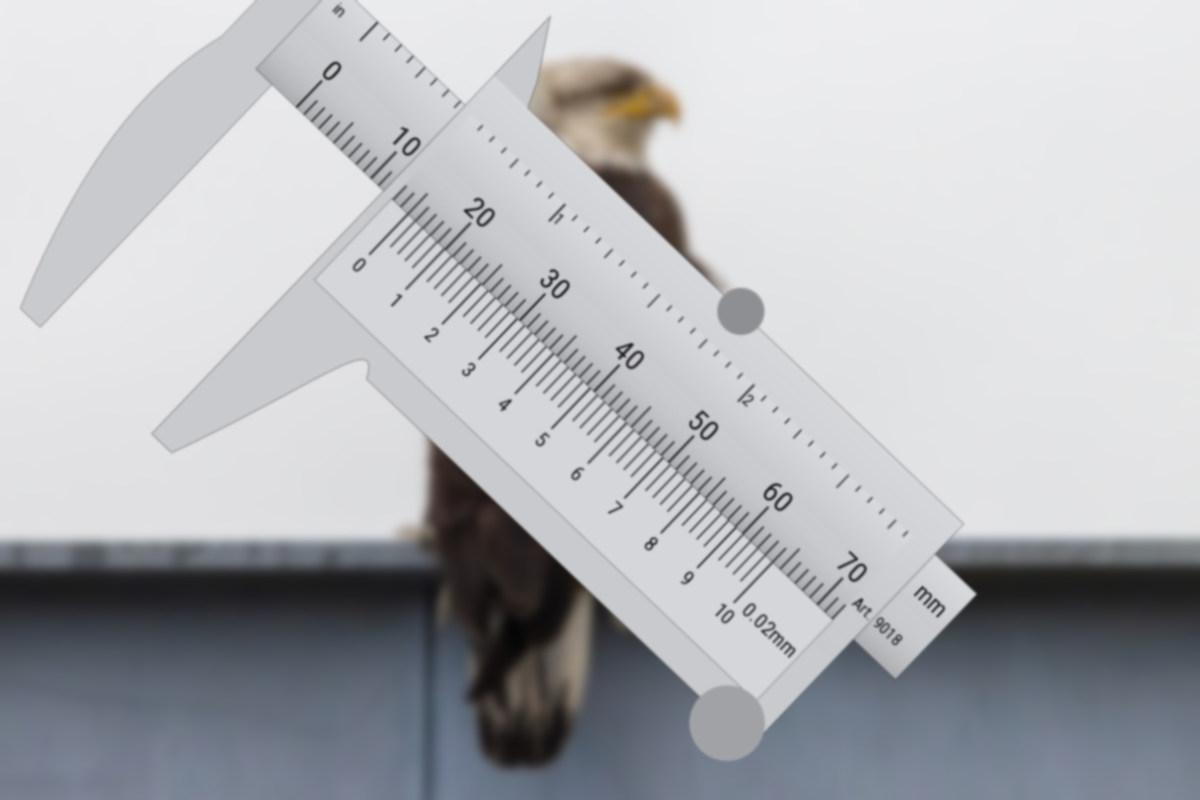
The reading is {"value": 15.0, "unit": "mm"}
